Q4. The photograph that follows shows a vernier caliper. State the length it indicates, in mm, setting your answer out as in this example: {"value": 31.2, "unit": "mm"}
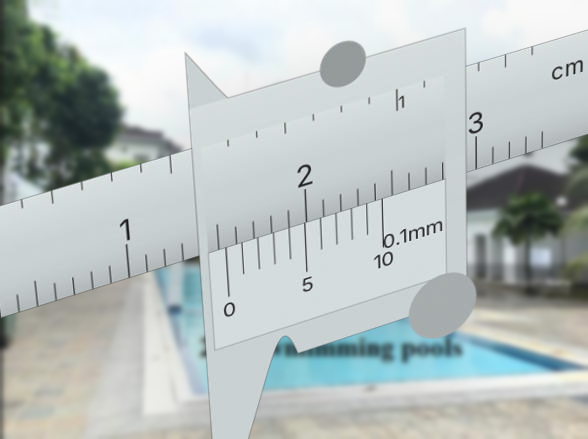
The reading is {"value": 15.4, "unit": "mm"}
